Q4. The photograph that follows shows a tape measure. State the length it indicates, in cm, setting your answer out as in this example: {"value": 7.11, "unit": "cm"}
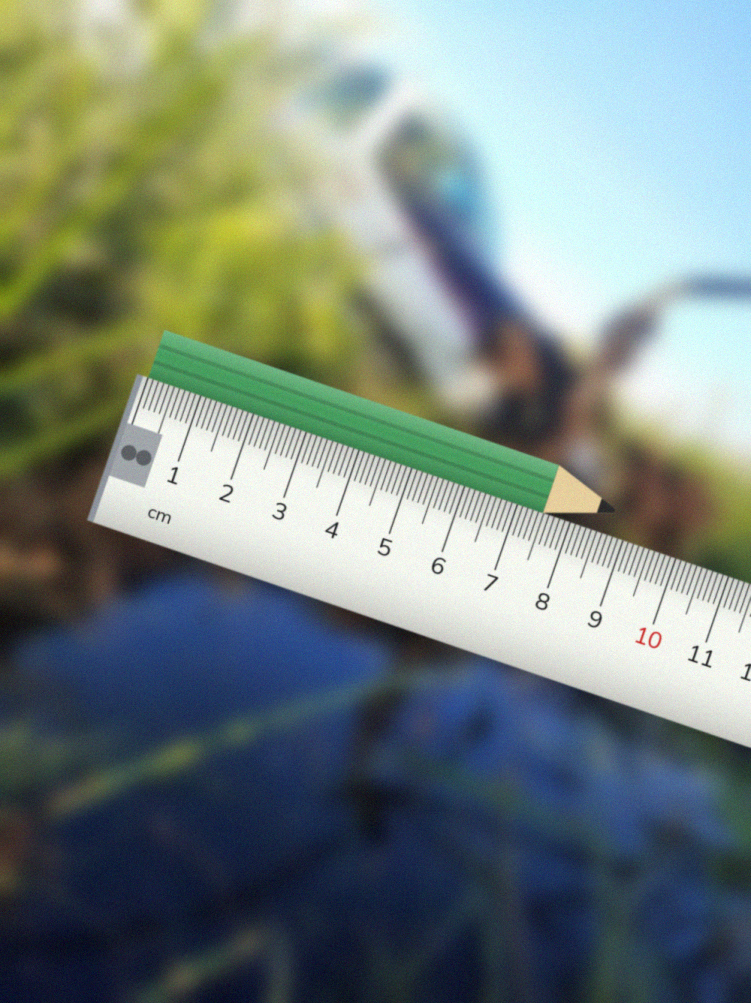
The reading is {"value": 8.7, "unit": "cm"}
